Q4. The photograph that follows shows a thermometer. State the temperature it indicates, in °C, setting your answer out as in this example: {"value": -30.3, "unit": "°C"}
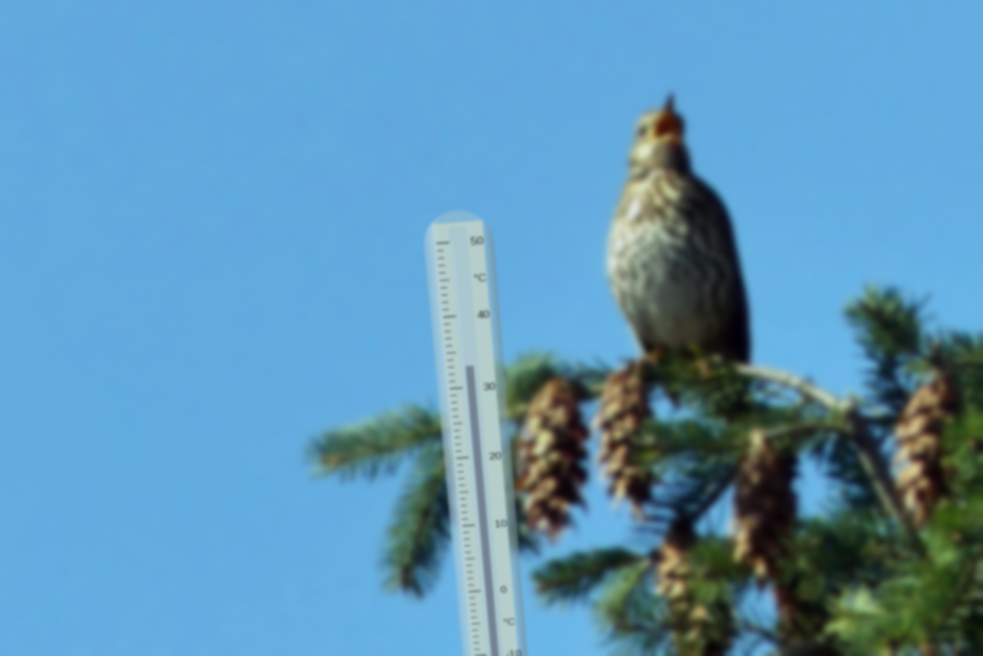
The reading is {"value": 33, "unit": "°C"}
